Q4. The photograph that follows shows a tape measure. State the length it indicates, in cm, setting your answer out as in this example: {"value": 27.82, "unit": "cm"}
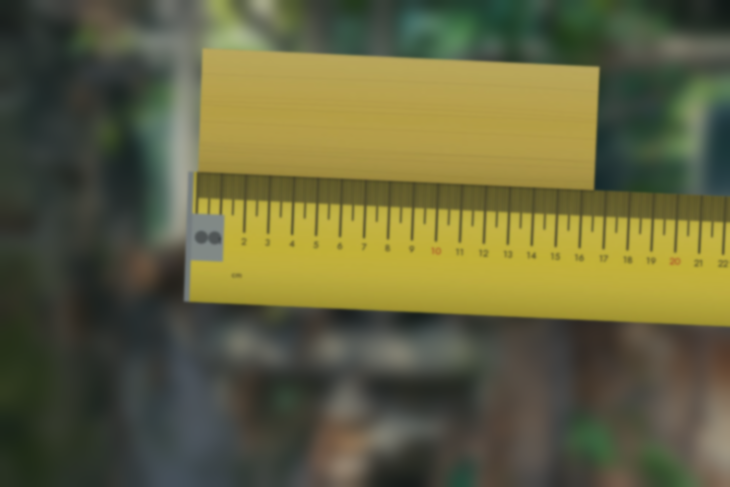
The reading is {"value": 16.5, "unit": "cm"}
